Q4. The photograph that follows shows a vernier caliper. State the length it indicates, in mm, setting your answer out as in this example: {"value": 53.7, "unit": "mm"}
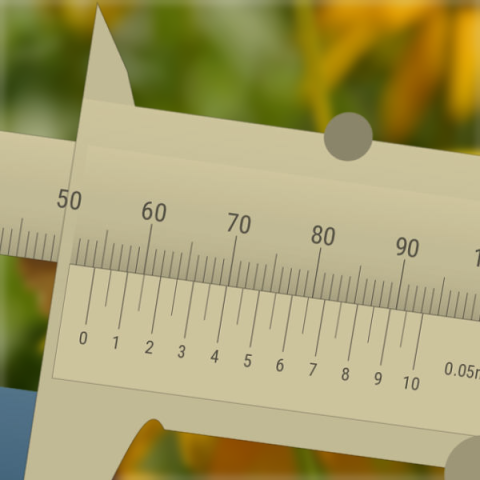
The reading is {"value": 54.2, "unit": "mm"}
